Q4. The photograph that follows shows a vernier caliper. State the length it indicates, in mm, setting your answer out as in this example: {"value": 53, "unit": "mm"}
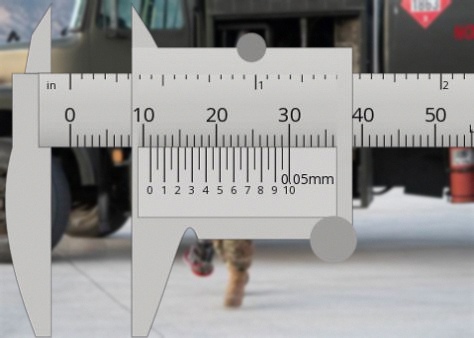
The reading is {"value": 11.0, "unit": "mm"}
